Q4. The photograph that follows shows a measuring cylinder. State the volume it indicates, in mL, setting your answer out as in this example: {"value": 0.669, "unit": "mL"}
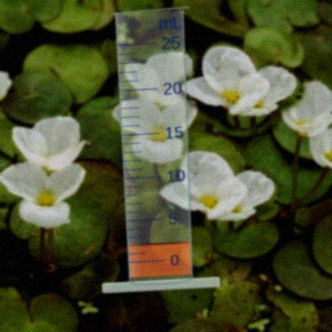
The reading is {"value": 2, "unit": "mL"}
